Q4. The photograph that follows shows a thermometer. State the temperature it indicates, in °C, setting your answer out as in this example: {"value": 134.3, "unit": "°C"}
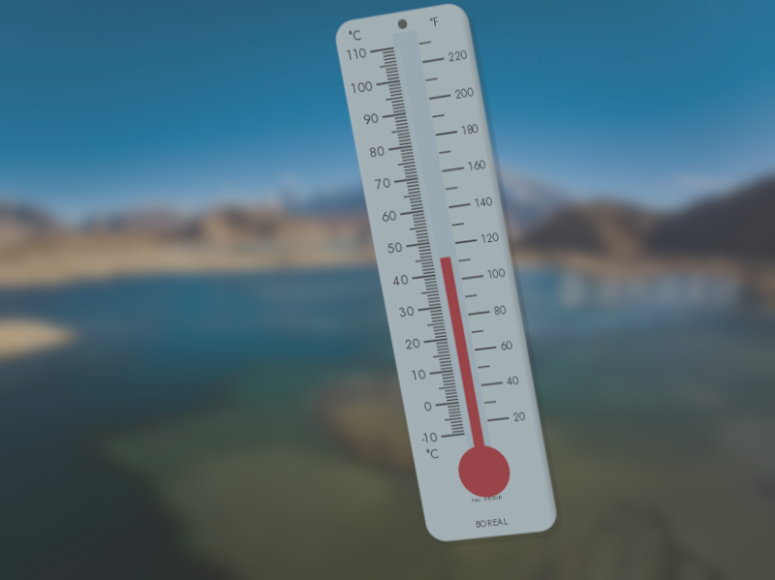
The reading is {"value": 45, "unit": "°C"}
